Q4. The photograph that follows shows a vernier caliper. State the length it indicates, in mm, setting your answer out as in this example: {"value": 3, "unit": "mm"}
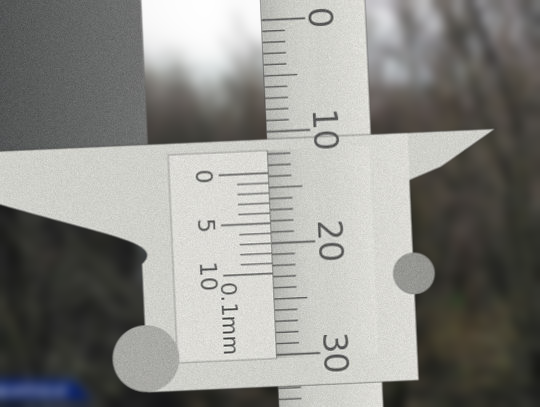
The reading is {"value": 13.7, "unit": "mm"}
